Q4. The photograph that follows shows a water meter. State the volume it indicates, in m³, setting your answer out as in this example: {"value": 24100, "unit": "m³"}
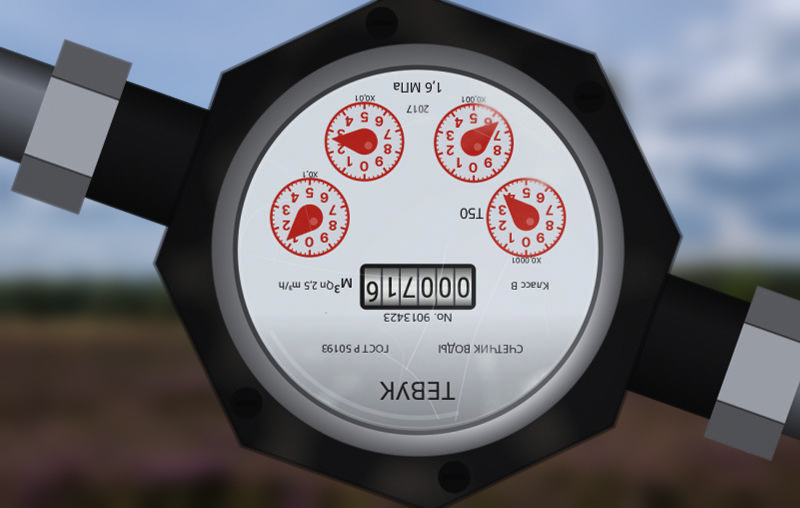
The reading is {"value": 716.1263, "unit": "m³"}
